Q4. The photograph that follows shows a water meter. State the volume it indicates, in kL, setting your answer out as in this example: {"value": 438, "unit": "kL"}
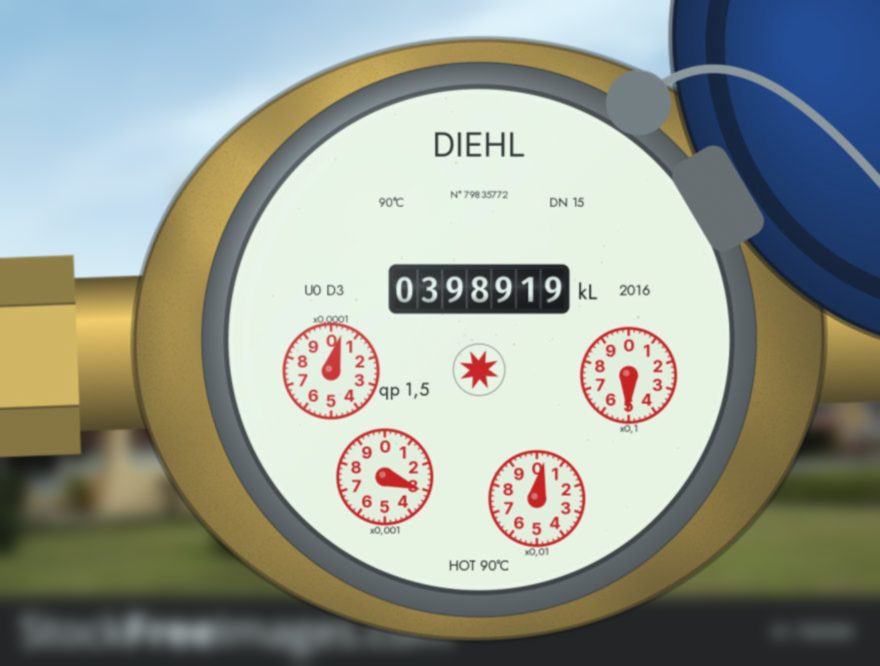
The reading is {"value": 398919.5030, "unit": "kL"}
